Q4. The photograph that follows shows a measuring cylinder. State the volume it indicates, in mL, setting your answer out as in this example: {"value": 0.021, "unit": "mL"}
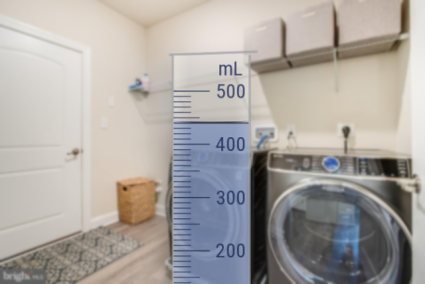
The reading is {"value": 440, "unit": "mL"}
